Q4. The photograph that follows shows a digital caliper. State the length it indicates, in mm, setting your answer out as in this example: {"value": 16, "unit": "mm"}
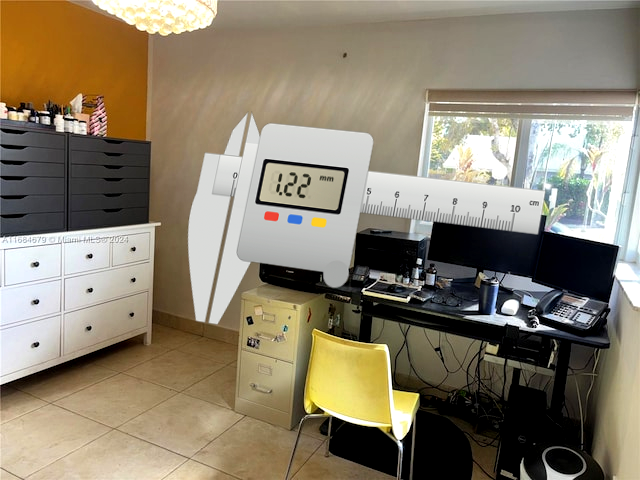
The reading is {"value": 1.22, "unit": "mm"}
